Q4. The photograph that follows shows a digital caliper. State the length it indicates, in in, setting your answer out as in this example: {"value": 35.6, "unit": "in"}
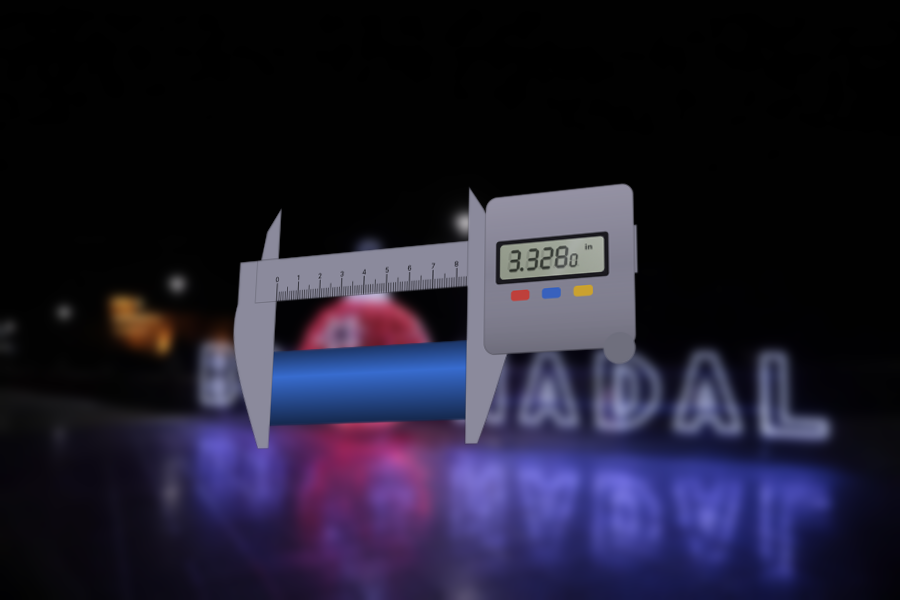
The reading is {"value": 3.3280, "unit": "in"}
